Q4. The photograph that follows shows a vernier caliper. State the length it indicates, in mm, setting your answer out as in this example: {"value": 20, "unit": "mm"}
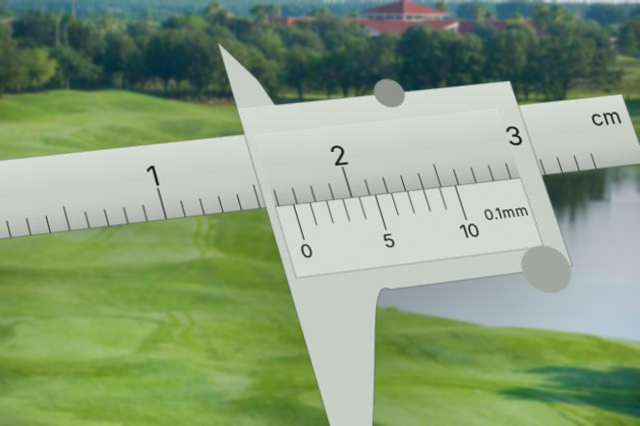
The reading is {"value": 16.8, "unit": "mm"}
